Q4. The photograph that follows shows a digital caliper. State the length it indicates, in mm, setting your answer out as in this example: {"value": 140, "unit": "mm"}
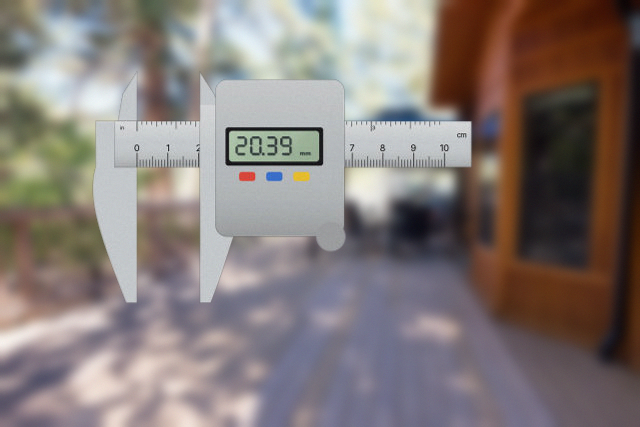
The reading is {"value": 20.39, "unit": "mm"}
